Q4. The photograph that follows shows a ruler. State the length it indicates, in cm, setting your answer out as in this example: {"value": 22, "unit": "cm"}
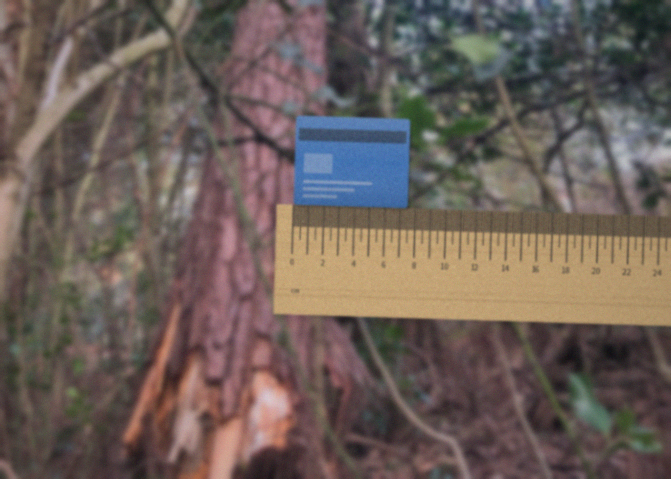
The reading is {"value": 7.5, "unit": "cm"}
